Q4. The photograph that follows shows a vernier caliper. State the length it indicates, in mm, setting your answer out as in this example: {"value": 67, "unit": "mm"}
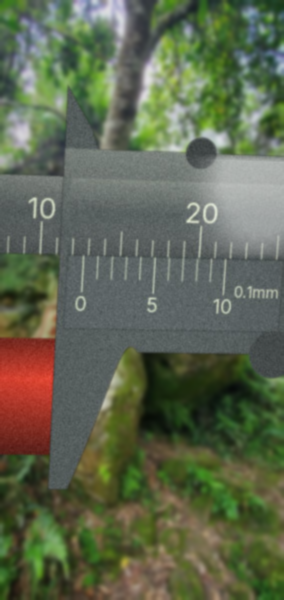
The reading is {"value": 12.7, "unit": "mm"}
